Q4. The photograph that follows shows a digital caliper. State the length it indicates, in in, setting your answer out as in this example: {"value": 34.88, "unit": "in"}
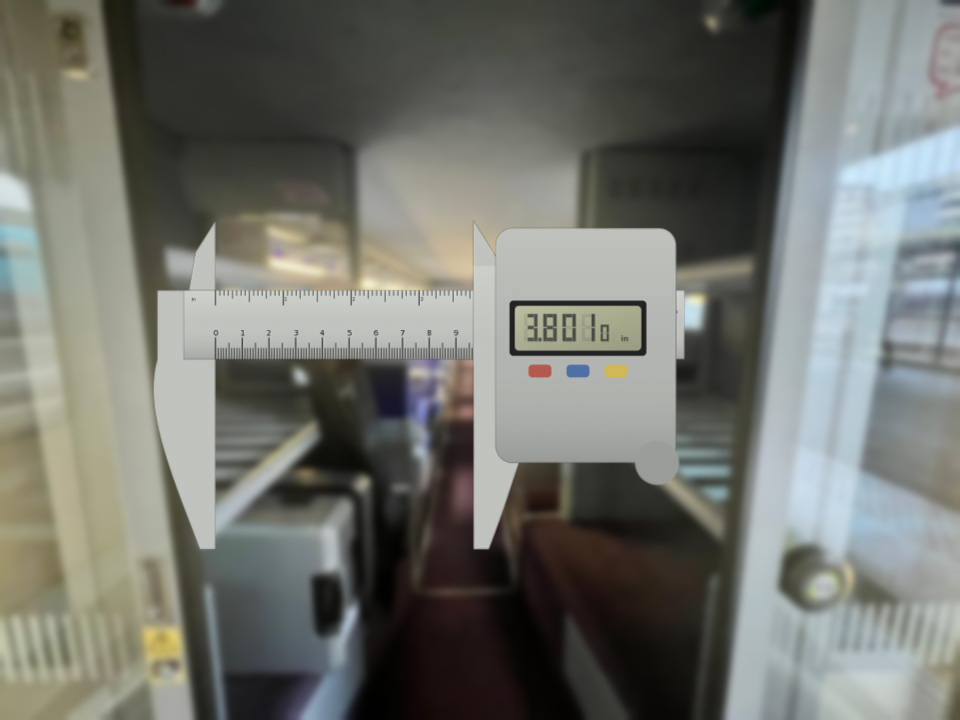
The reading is {"value": 3.8010, "unit": "in"}
